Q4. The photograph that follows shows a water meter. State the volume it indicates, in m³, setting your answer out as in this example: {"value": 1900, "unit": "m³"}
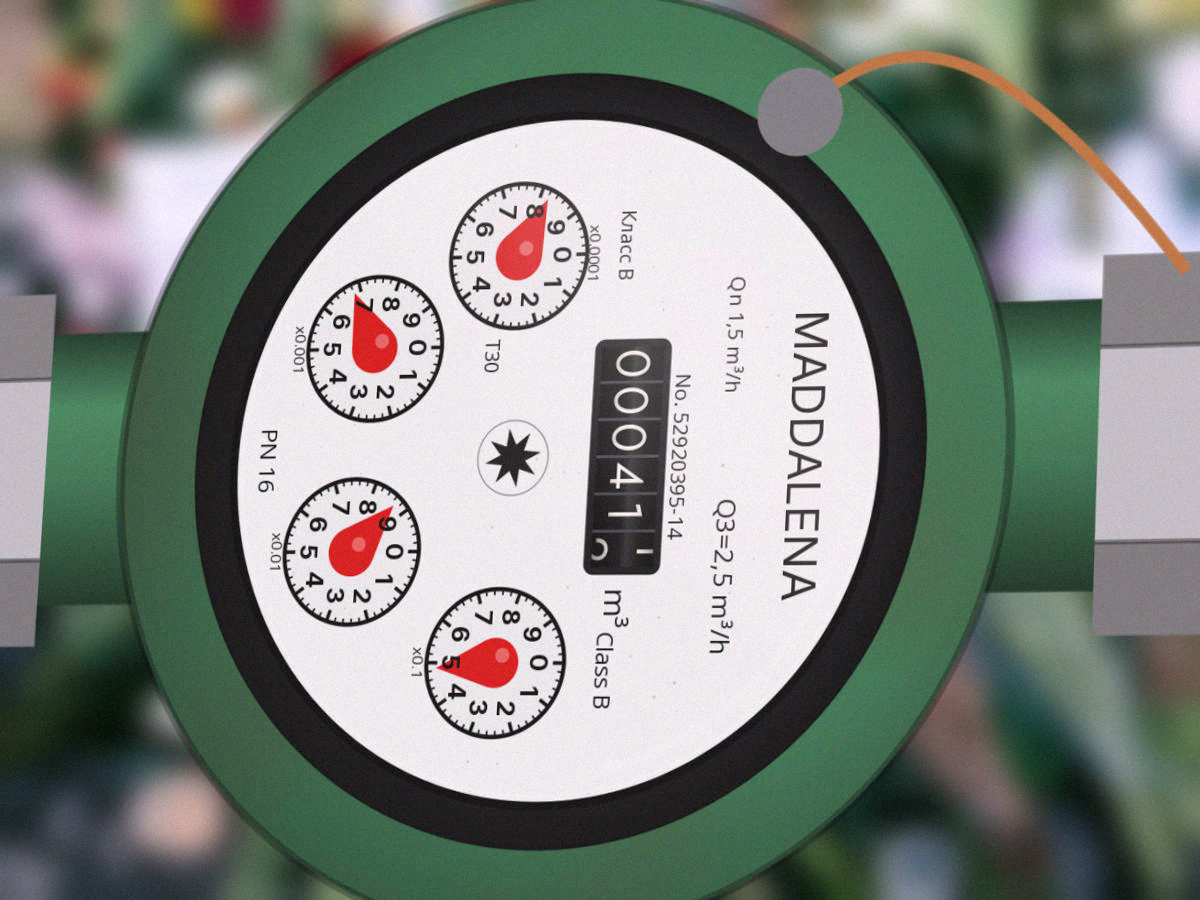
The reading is {"value": 411.4868, "unit": "m³"}
